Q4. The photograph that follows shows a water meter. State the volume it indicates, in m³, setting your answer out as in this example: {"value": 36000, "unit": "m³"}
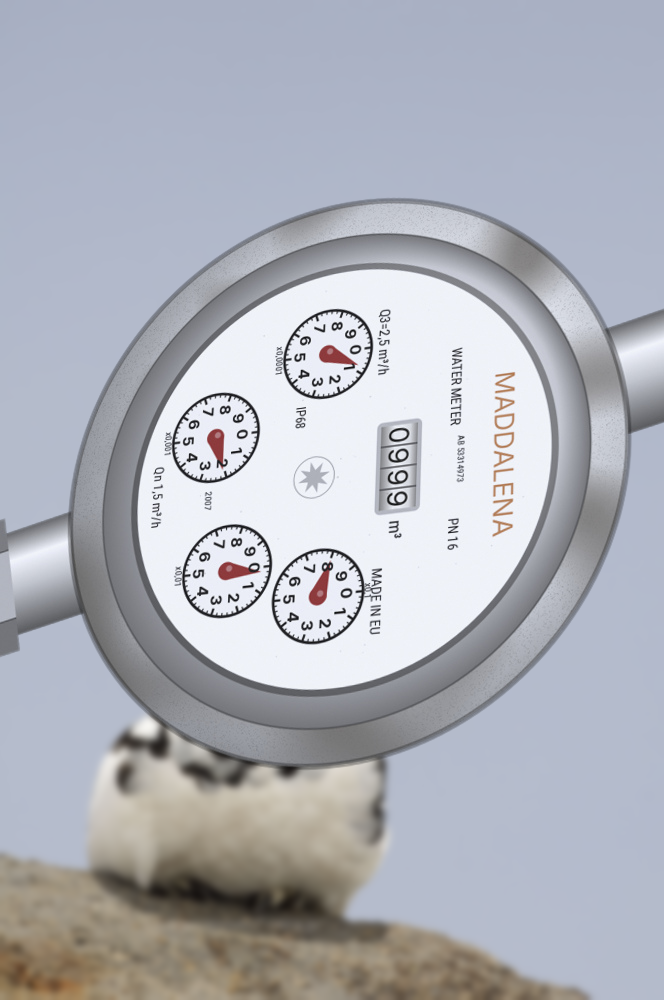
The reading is {"value": 999.8020, "unit": "m³"}
